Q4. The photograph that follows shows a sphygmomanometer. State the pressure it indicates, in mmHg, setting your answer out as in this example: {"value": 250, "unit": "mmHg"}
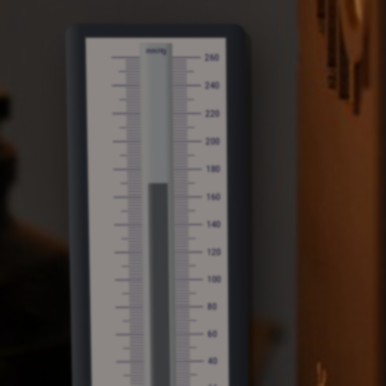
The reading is {"value": 170, "unit": "mmHg"}
